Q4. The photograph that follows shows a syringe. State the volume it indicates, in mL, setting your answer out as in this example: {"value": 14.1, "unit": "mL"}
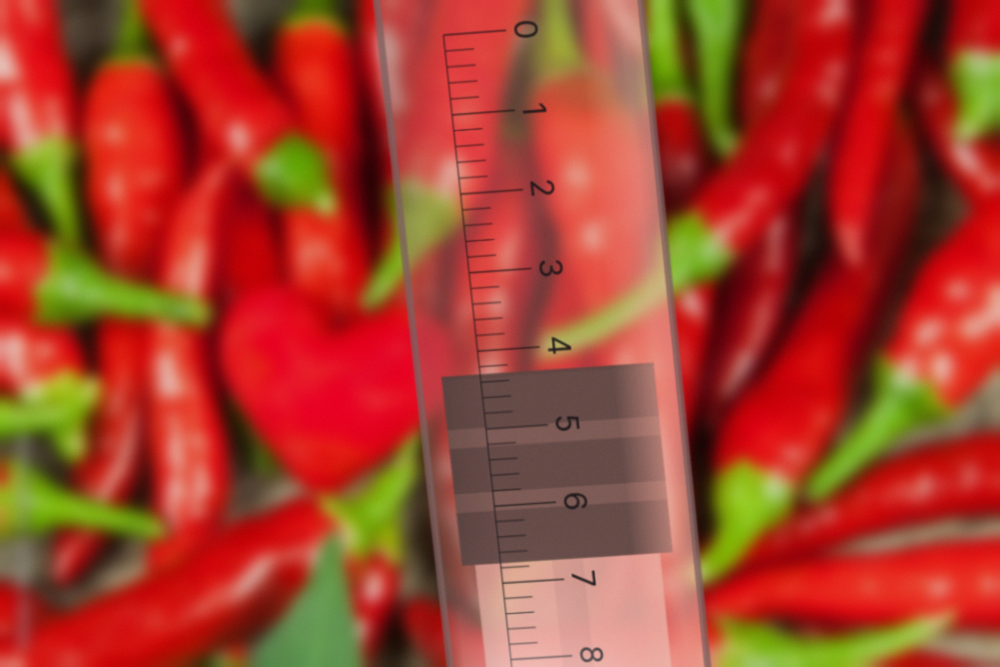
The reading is {"value": 4.3, "unit": "mL"}
